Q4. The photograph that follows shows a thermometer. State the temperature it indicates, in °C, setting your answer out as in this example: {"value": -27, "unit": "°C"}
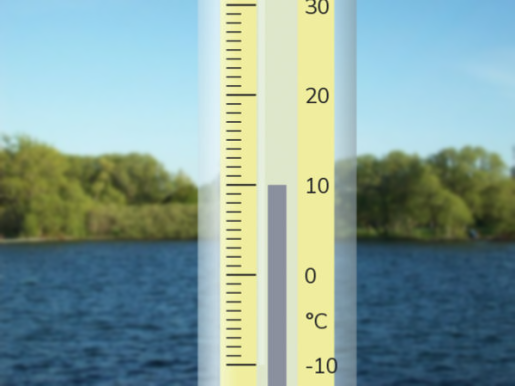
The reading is {"value": 10, "unit": "°C"}
